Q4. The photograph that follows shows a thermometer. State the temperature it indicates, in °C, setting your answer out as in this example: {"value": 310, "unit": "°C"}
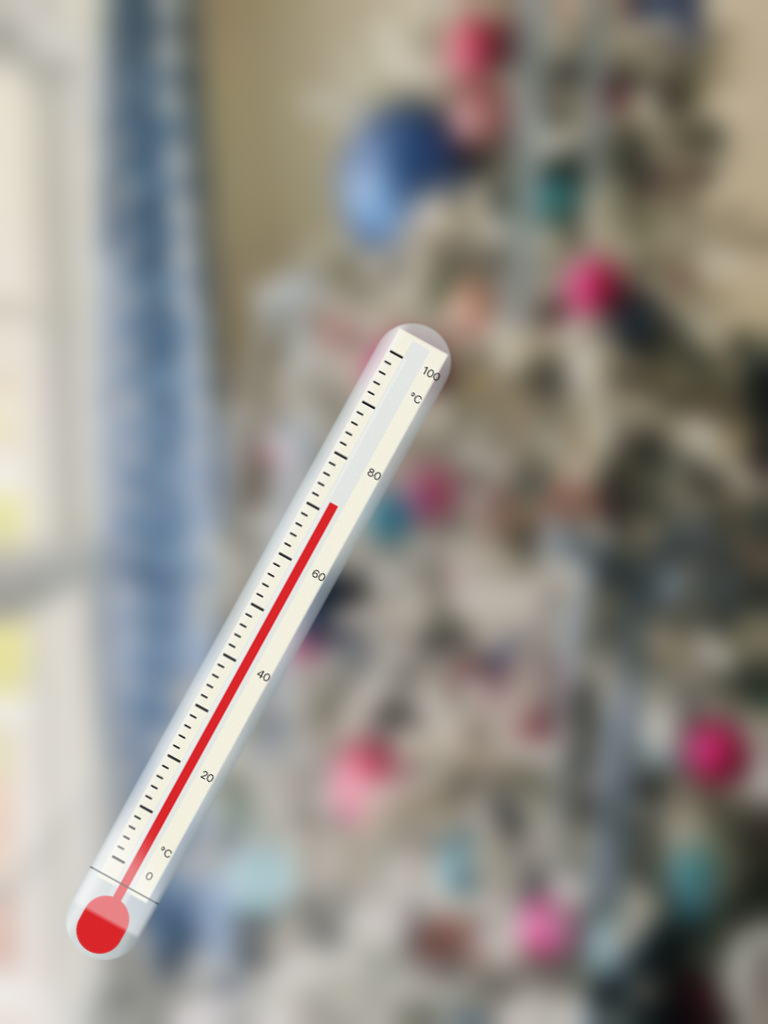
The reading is {"value": 72, "unit": "°C"}
